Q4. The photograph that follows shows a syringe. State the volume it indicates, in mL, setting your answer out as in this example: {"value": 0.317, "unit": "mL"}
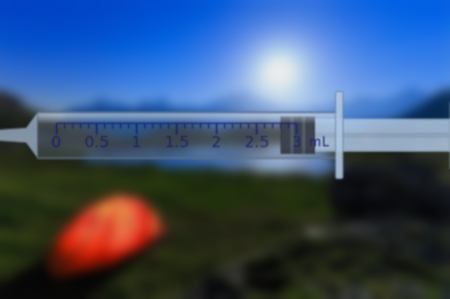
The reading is {"value": 2.8, "unit": "mL"}
